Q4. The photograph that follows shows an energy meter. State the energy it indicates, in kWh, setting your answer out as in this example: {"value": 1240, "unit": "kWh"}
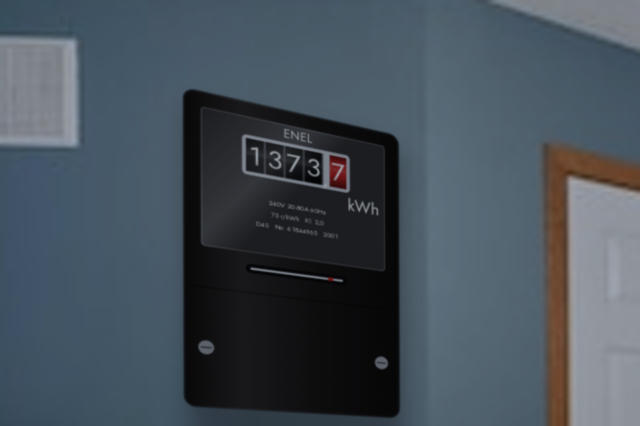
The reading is {"value": 1373.7, "unit": "kWh"}
